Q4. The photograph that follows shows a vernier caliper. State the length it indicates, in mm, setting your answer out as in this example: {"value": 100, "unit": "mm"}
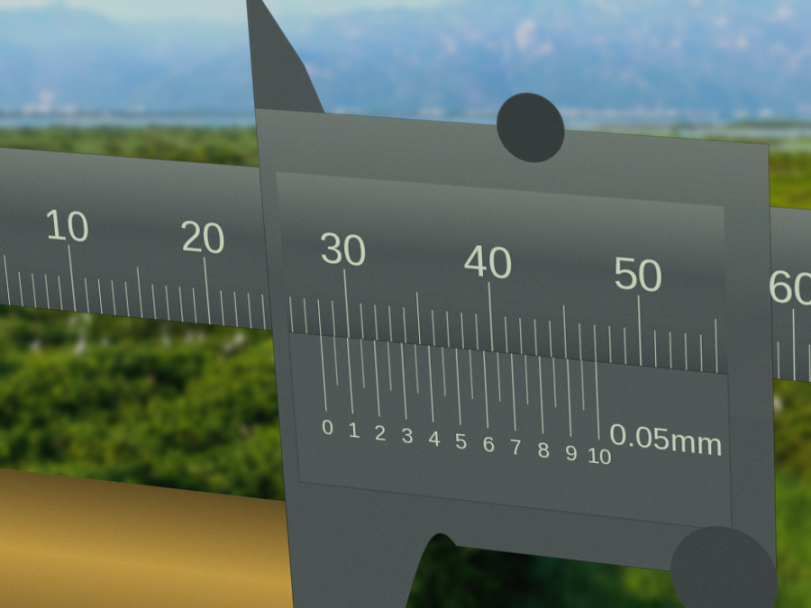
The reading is {"value": 28.0, "unit": "mm"}
